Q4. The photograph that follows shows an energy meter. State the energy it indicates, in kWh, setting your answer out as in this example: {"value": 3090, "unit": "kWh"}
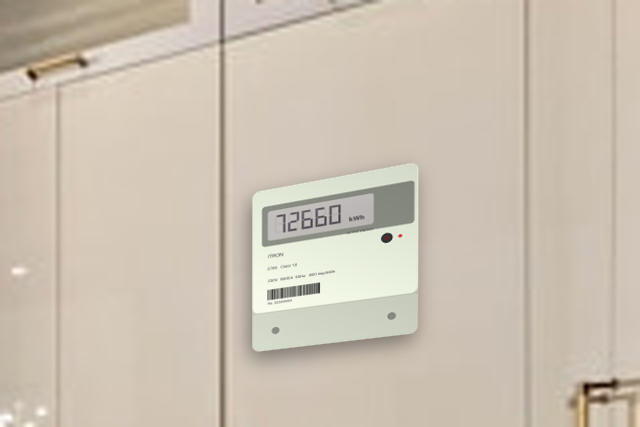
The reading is {"value": 72660, "unit": "kWh"}
